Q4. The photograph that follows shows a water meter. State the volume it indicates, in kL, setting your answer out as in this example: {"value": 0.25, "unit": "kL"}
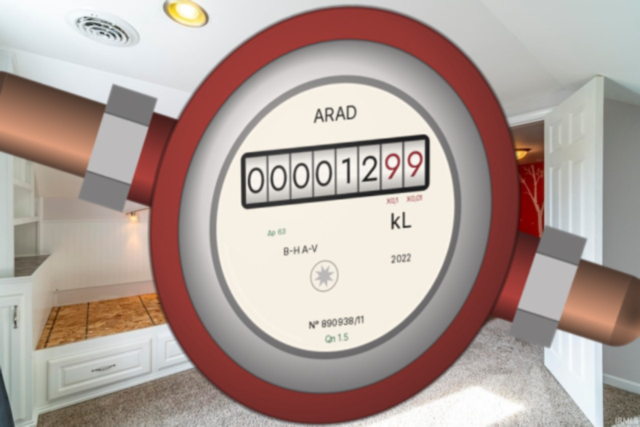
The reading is {"value": 12.99, "unit": "kL"}
